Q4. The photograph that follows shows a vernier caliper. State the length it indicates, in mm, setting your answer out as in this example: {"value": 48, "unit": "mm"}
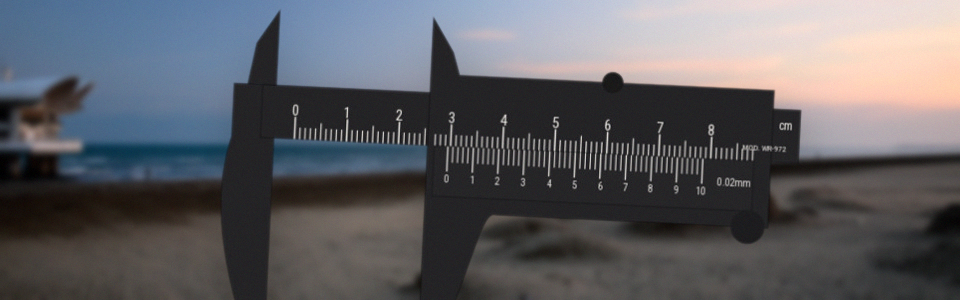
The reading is {"value": 29.5, "unit": "mm"}
